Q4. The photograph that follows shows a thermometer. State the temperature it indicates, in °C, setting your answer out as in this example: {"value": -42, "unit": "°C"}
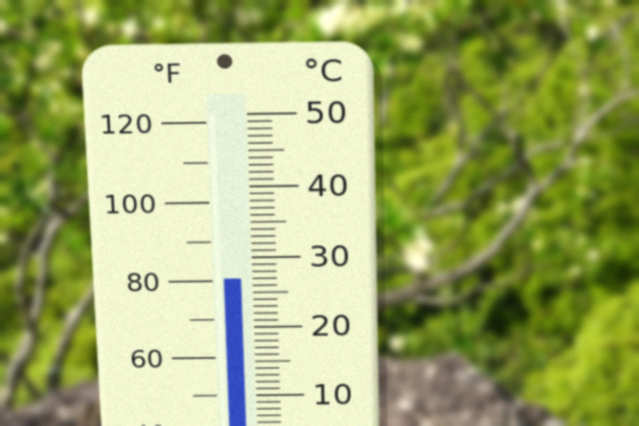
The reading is {"value": 27, "unit": "°C"}
